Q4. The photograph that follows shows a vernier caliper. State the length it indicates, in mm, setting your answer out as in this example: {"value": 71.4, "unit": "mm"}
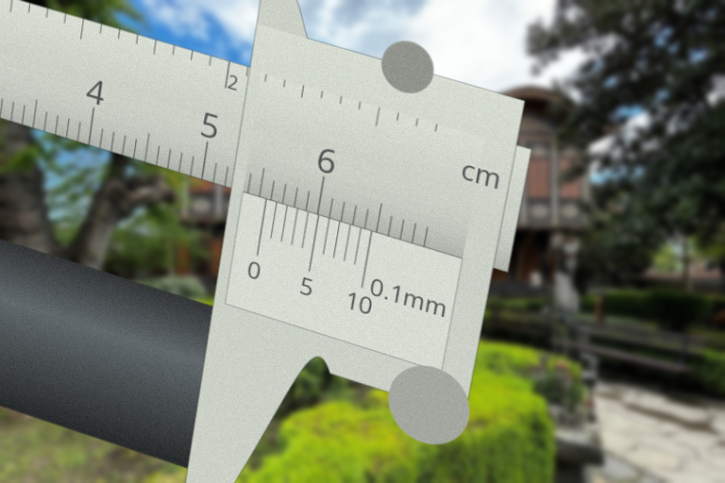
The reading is {"value": 55.6, "unit": "mm"}
